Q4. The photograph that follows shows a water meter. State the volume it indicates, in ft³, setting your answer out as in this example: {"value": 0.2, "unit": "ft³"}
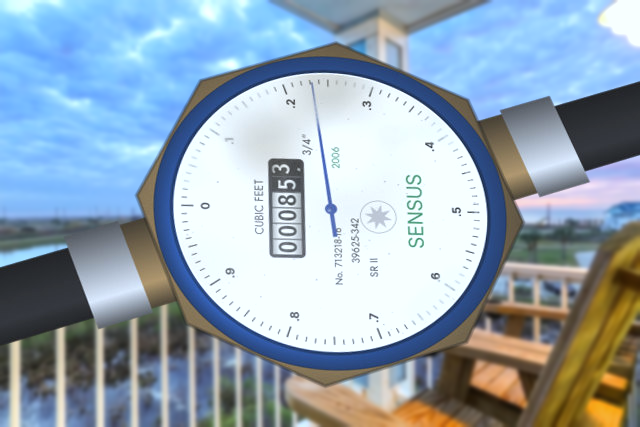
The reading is {"value": 853.23, "unit": "ft³"}
